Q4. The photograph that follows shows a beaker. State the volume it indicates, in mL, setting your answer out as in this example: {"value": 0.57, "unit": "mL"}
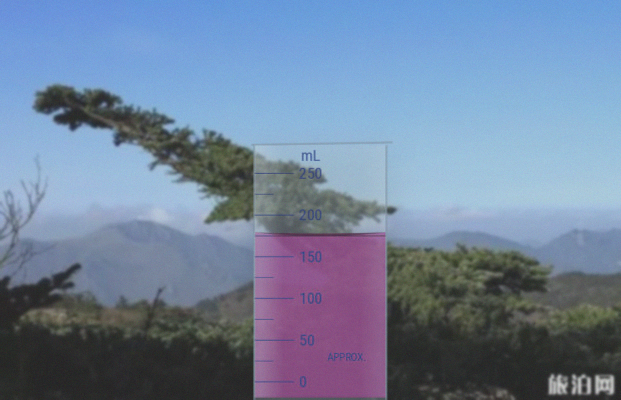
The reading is {"value": 175, "unit": "mL"}
